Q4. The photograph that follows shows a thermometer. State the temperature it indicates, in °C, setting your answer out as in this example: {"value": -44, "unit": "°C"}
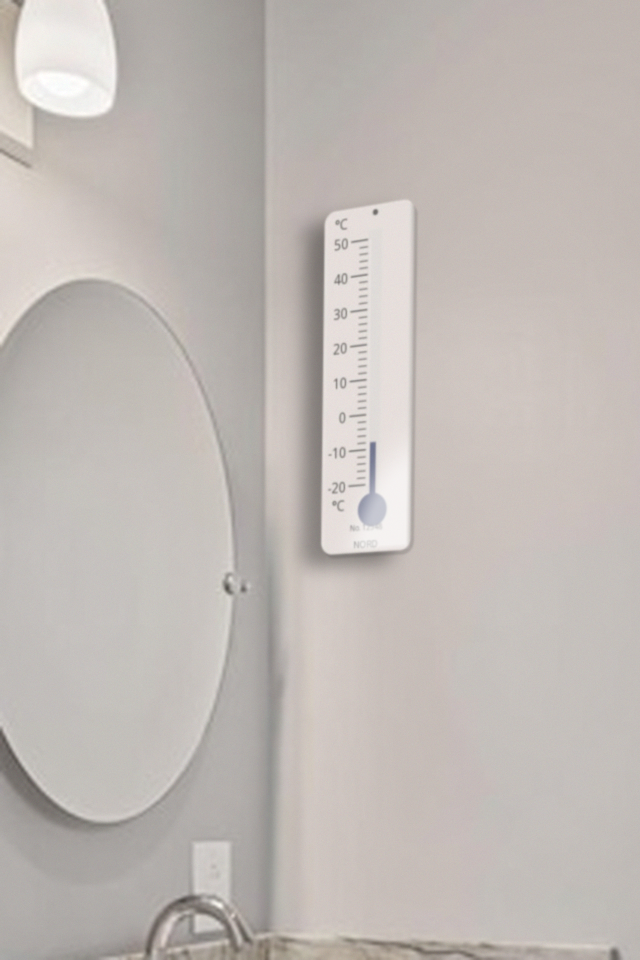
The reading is {"value": -8, "unit": "°C"}
